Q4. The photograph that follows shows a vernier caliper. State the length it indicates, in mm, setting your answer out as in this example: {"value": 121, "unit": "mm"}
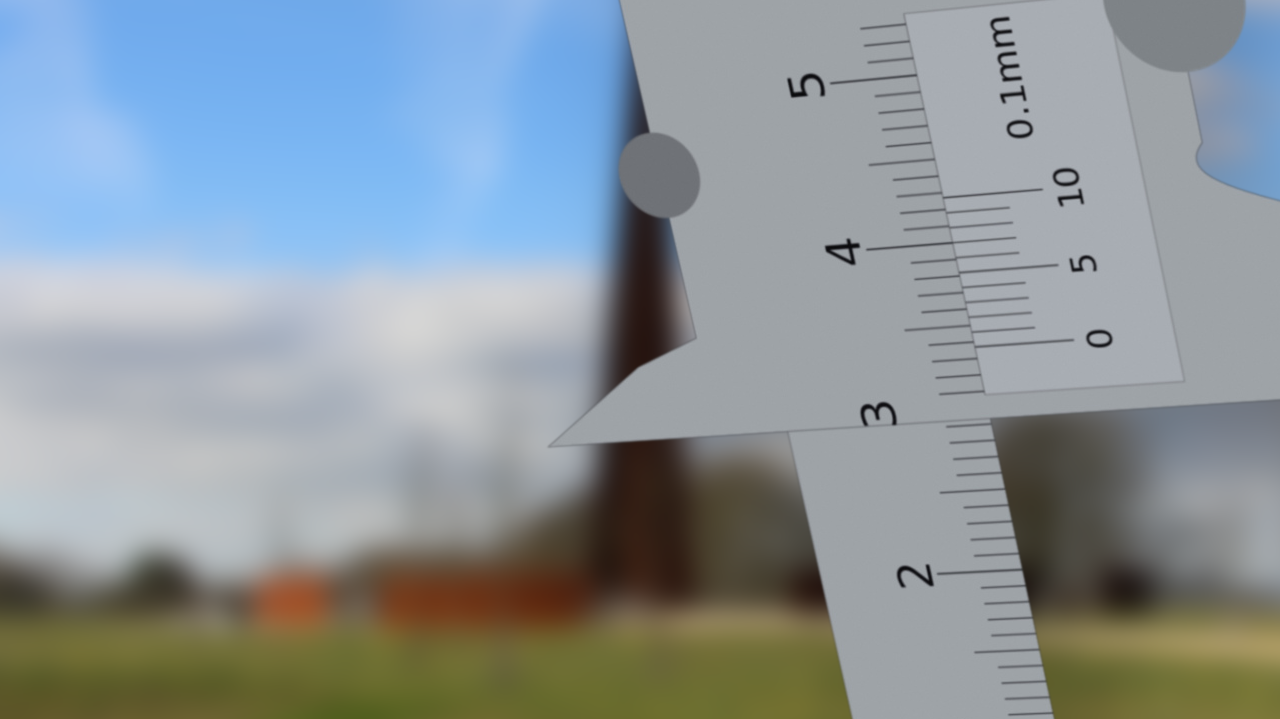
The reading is {"value": 33.7, "unit": "mm"}
